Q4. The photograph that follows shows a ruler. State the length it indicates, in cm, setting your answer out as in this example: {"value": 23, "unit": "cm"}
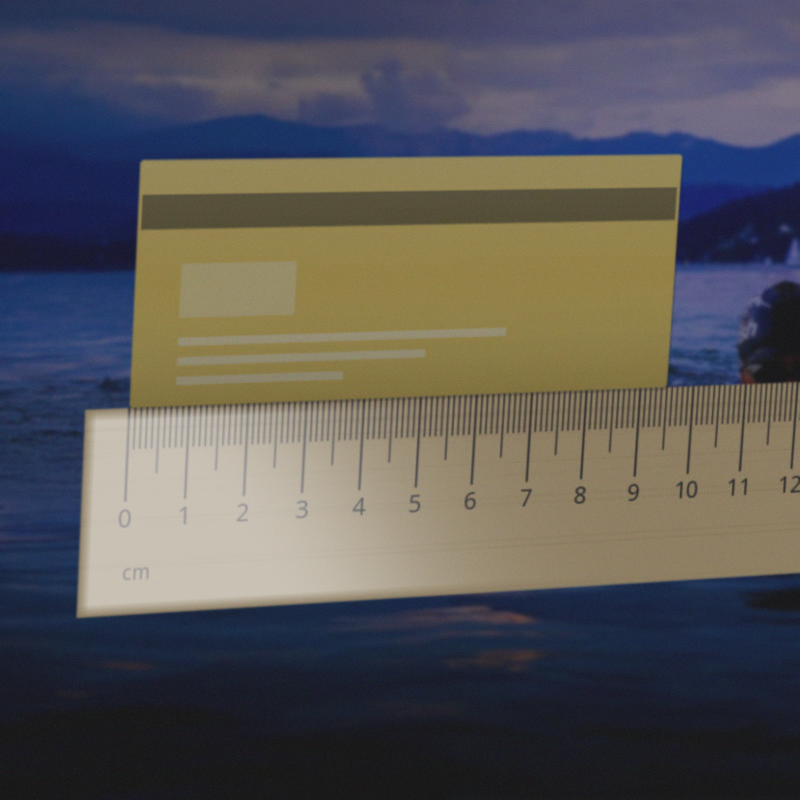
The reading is {"value": 9.5, "unit": "cm"}
